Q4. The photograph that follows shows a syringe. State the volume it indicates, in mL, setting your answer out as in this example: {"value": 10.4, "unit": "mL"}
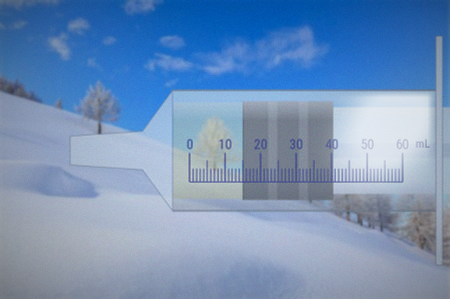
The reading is {"value": 15, "unit": "mL"}
